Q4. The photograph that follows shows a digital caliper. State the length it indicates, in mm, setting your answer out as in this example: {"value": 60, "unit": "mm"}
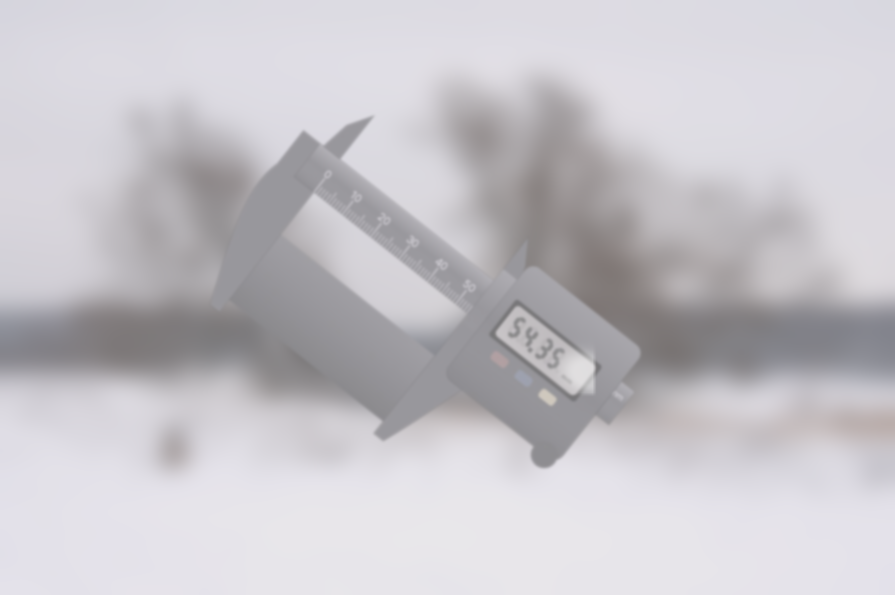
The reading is {"value": 54.35, "unit": "mm"}
